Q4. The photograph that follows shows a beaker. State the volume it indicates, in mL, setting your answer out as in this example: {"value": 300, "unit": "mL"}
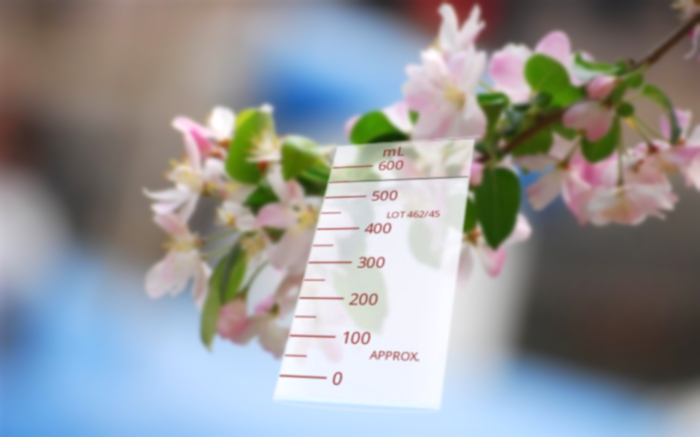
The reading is {"value": 550, "unit": "mL"}
